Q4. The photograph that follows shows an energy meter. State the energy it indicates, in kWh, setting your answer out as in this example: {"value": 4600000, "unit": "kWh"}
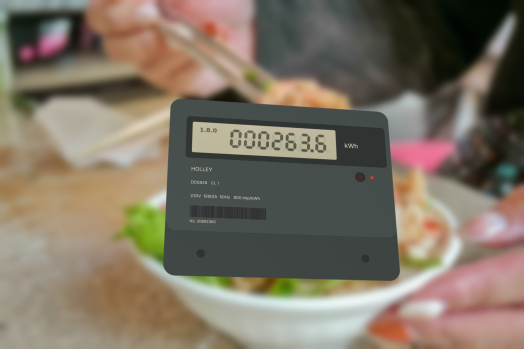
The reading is {"value": 263.6, "unit": "kWh"}
